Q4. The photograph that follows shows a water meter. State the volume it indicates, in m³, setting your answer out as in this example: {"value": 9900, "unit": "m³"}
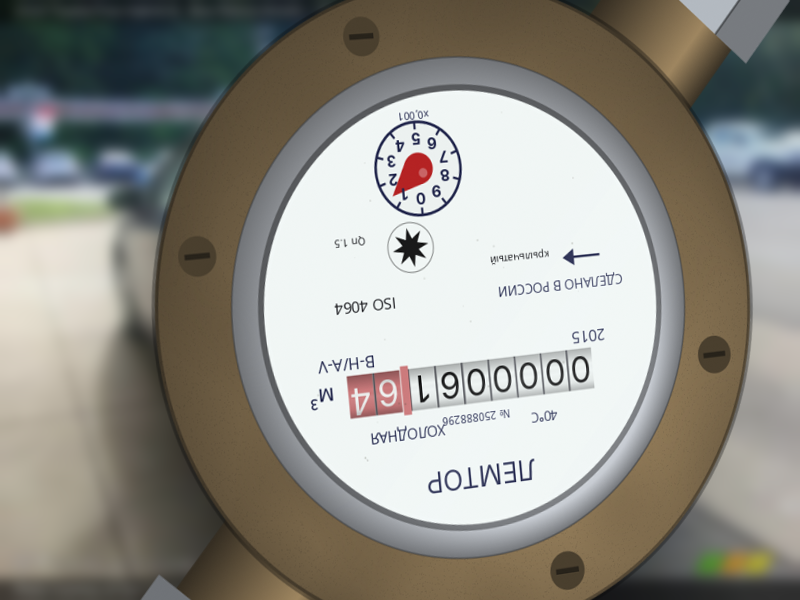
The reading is {"value": 61.641, "unit": "m³"}
